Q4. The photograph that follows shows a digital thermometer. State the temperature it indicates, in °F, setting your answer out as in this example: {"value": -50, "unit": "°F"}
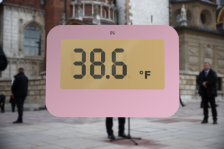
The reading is {"value": 38.6, "unit": "°F"}
